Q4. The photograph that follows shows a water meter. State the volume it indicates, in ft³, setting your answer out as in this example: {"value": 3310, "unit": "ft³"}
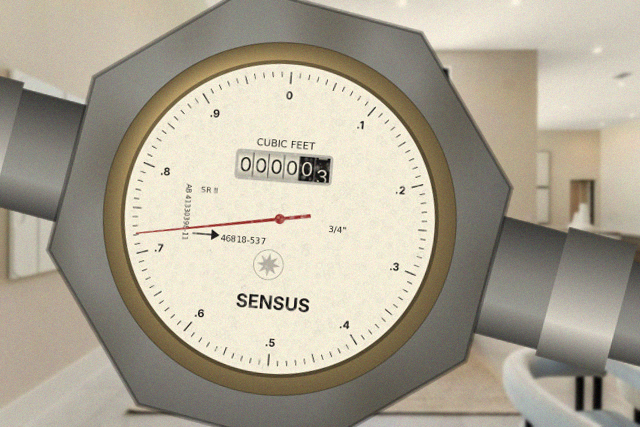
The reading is {"value": 2.72, "unit": "ft³"}
